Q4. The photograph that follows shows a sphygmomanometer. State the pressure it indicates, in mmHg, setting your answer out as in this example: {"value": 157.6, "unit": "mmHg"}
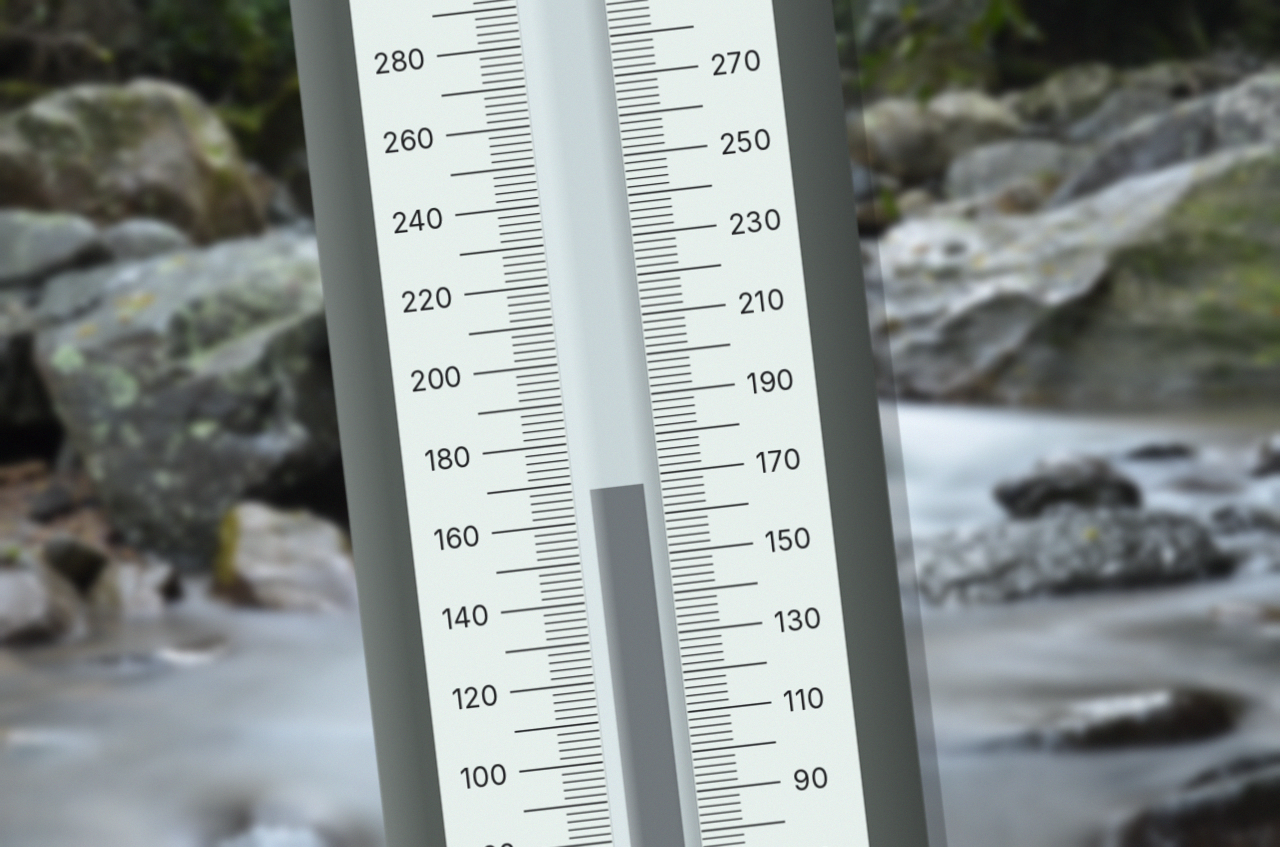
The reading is {"value": 168, "unit": "mmHg"}
